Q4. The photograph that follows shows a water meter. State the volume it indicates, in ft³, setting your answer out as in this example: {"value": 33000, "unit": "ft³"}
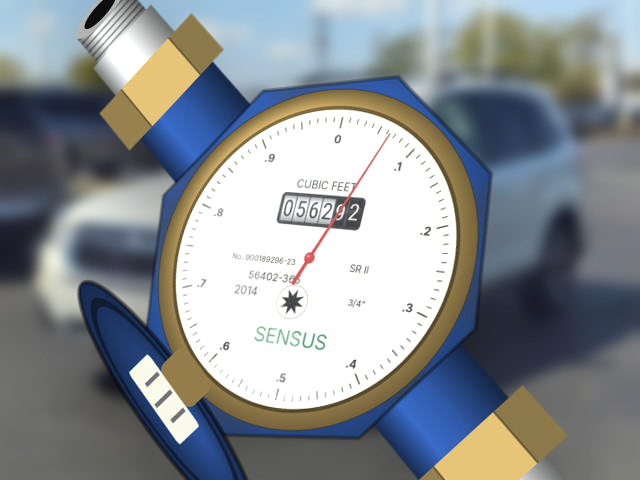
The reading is {"value": 56292.06, "unit": "ft³"}
